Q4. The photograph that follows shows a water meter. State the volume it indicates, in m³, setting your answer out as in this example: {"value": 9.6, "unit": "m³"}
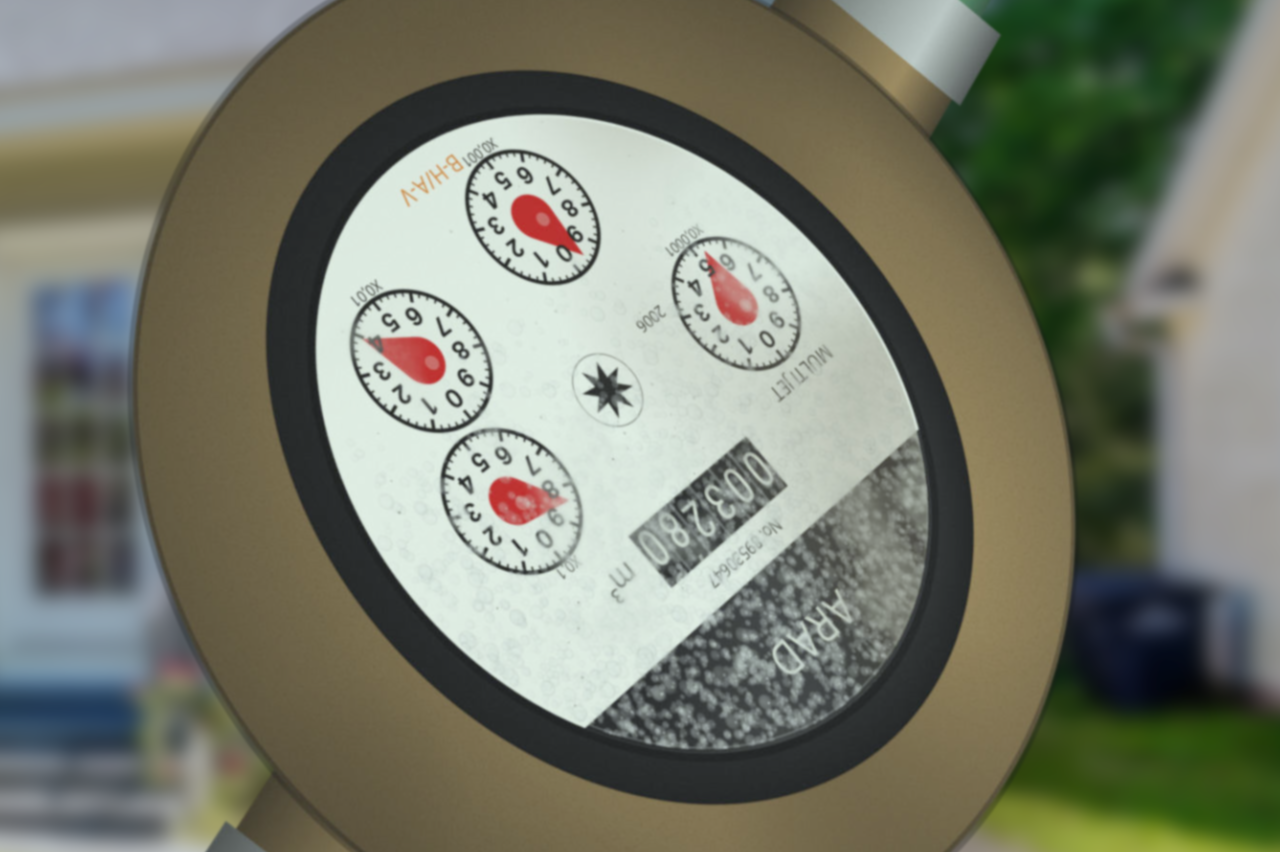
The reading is {"value": 3279.8395, "unit": "m³"}
